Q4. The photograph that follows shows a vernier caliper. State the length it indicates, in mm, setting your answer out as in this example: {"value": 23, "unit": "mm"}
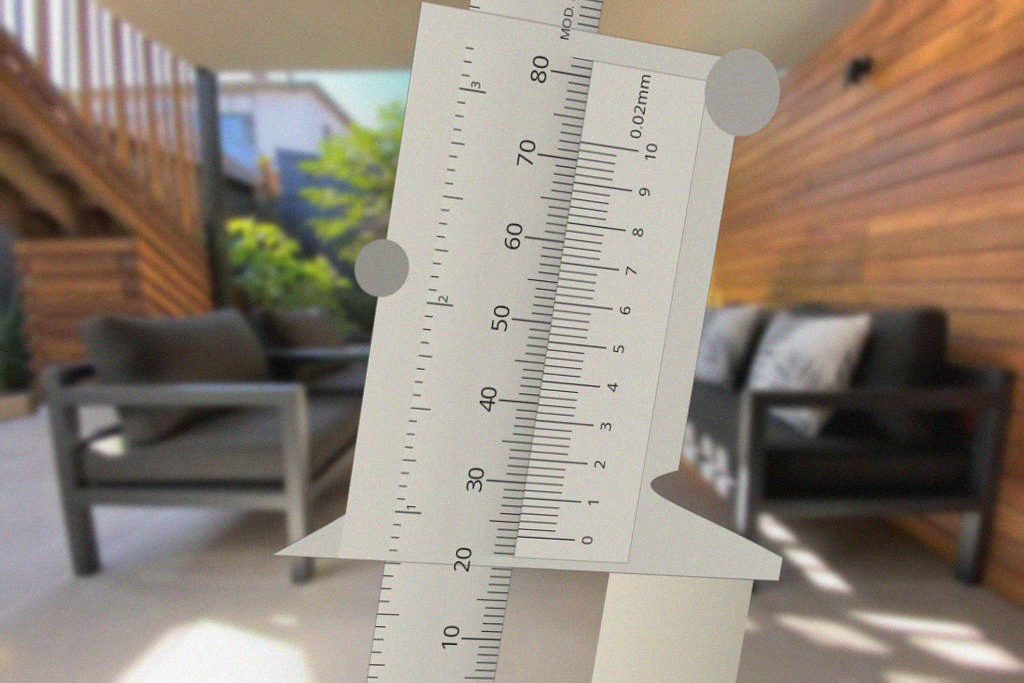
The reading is {"value": 23.2, "unit": "mm"}
